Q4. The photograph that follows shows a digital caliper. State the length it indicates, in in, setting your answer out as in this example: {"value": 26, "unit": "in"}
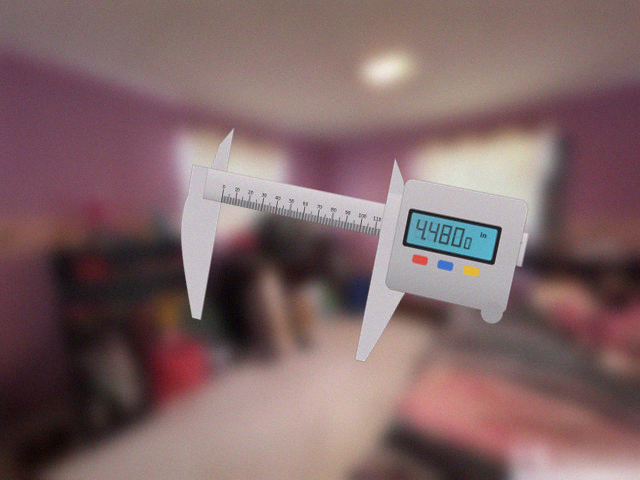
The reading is {"value": 4.4800, "unit": "in"}
